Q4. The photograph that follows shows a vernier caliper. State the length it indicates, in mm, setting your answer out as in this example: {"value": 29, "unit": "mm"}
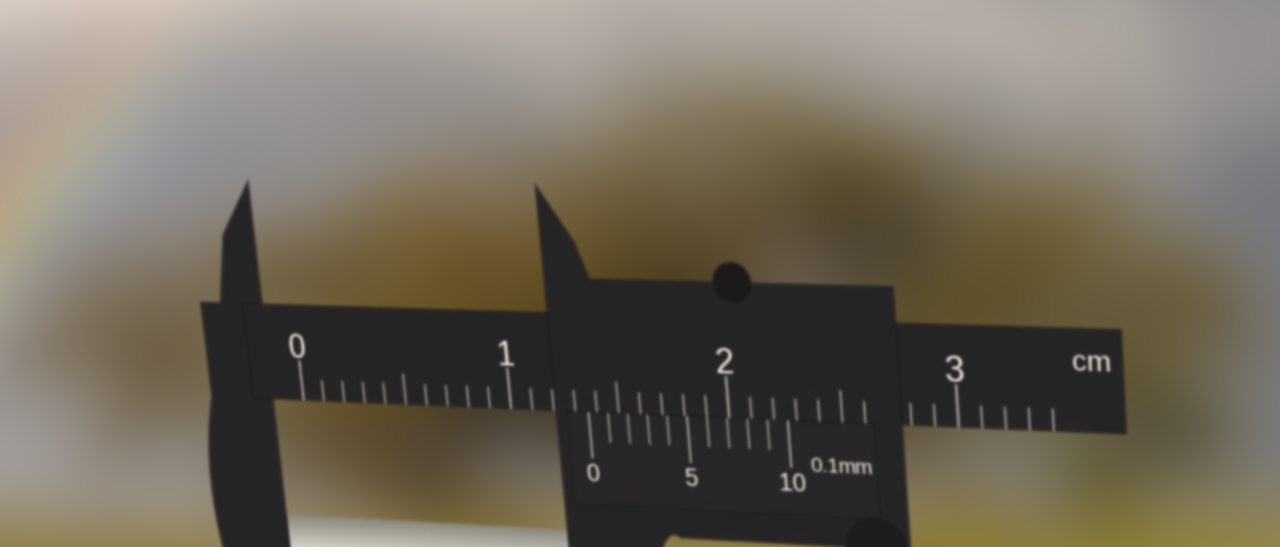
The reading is {"value": 13.6, "unit": "mm"}
